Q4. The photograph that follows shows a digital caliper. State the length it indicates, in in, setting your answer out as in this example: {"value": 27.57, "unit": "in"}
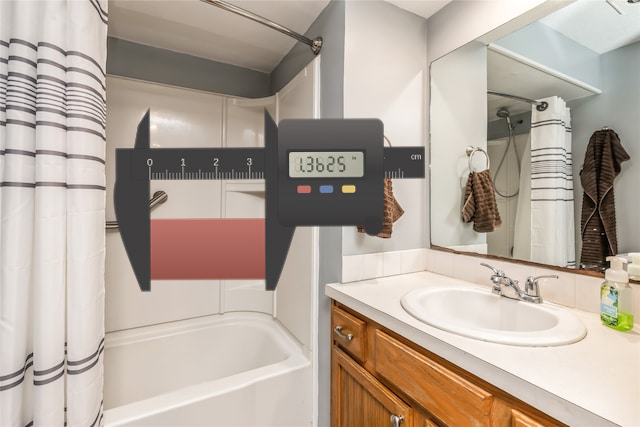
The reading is {"value": 1.3625, "unit": "in"}
